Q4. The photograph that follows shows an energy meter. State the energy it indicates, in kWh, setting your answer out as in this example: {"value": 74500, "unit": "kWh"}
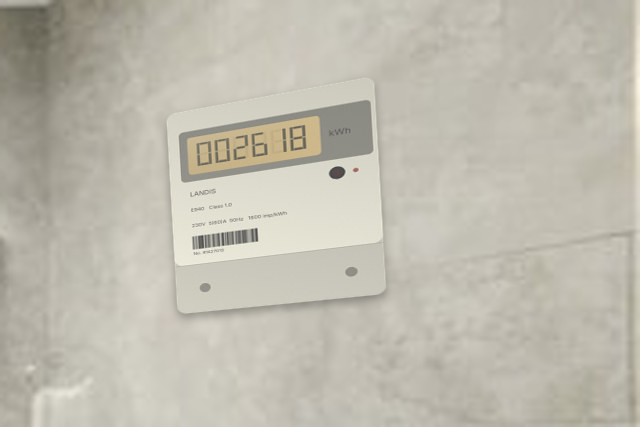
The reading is {"value": 2618, "unit": "kWh"}
